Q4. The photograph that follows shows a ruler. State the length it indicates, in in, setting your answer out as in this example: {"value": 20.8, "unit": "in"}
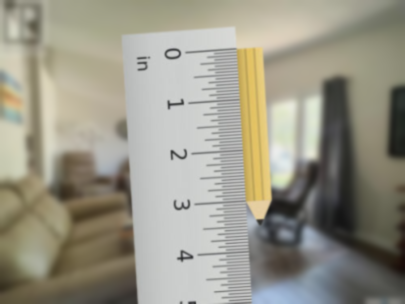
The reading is {"value": 3.5, "unit": "in"}
